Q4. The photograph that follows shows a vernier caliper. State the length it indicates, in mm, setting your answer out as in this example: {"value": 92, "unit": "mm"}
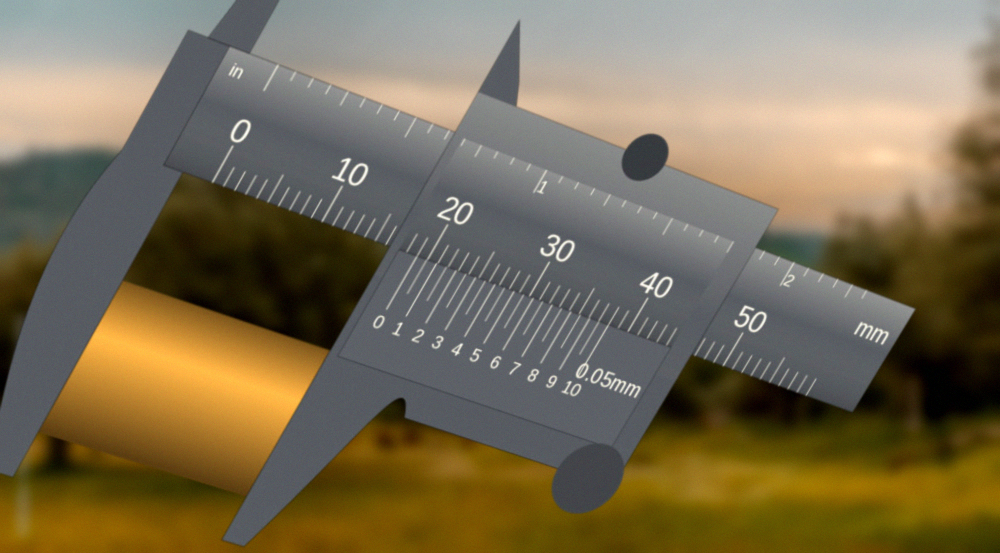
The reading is {"value": 19.0, "unit": "mm"}
